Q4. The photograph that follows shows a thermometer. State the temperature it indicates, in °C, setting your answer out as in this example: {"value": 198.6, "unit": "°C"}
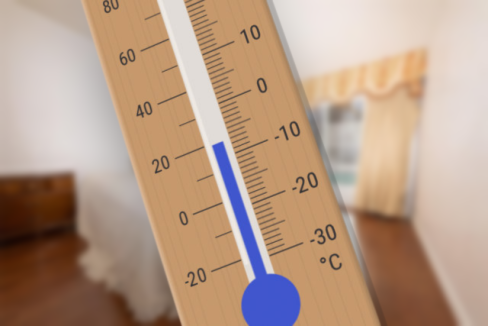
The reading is {"value": -7, "unit": "°C"}
